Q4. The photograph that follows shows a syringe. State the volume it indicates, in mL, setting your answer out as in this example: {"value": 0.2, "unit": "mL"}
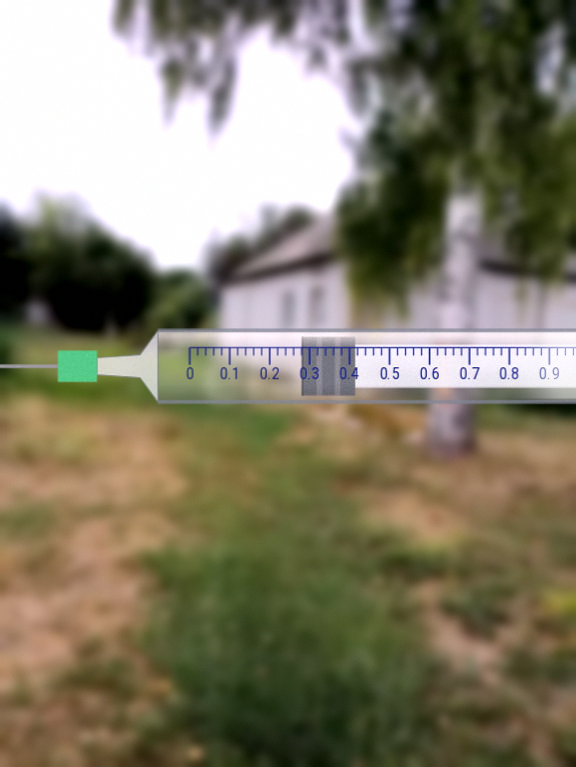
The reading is {"value": 0.28, "unit": "mL"}
